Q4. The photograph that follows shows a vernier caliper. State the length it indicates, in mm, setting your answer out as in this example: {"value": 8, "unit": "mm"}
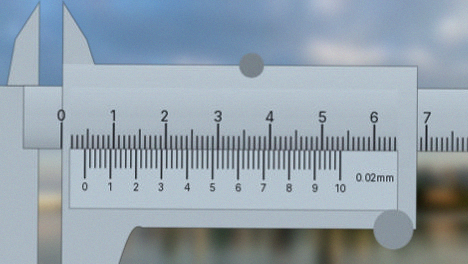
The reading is {"value": 4.5, "unit": "mm"}
